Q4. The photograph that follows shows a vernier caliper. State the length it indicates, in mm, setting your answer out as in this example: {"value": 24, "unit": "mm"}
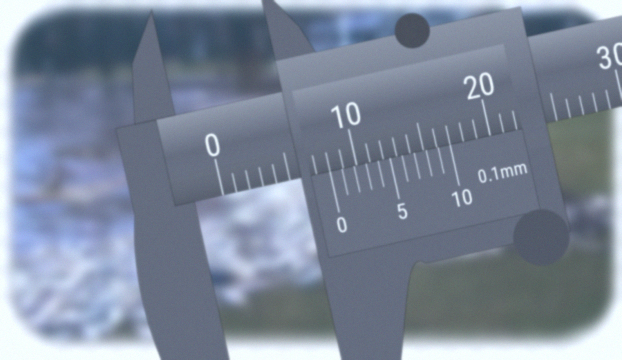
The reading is {"value": 8.0, "unit": "mm"}
